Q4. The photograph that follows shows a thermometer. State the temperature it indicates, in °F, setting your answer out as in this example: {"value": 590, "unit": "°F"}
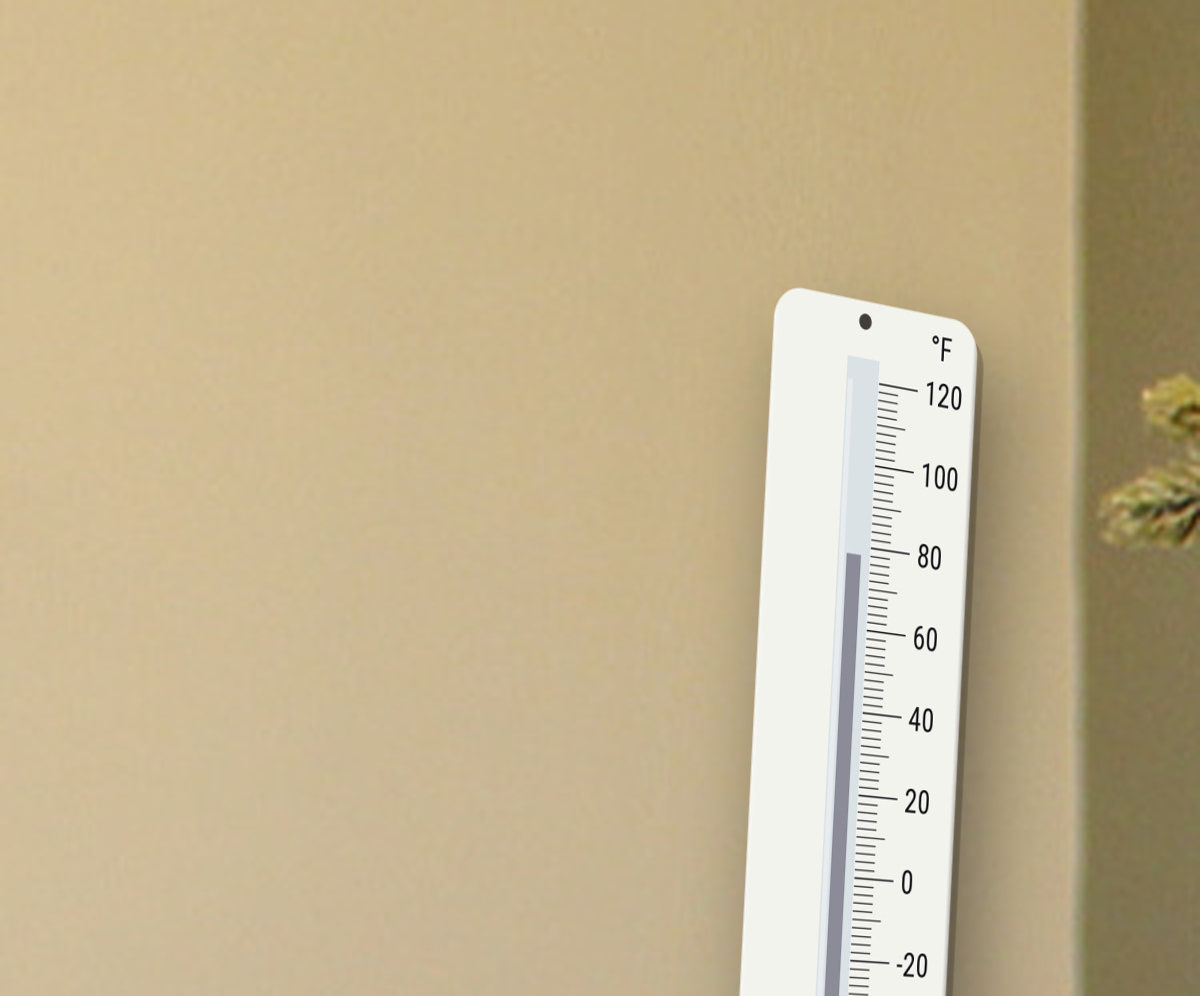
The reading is {"value": 78, "unit": "°F"}
